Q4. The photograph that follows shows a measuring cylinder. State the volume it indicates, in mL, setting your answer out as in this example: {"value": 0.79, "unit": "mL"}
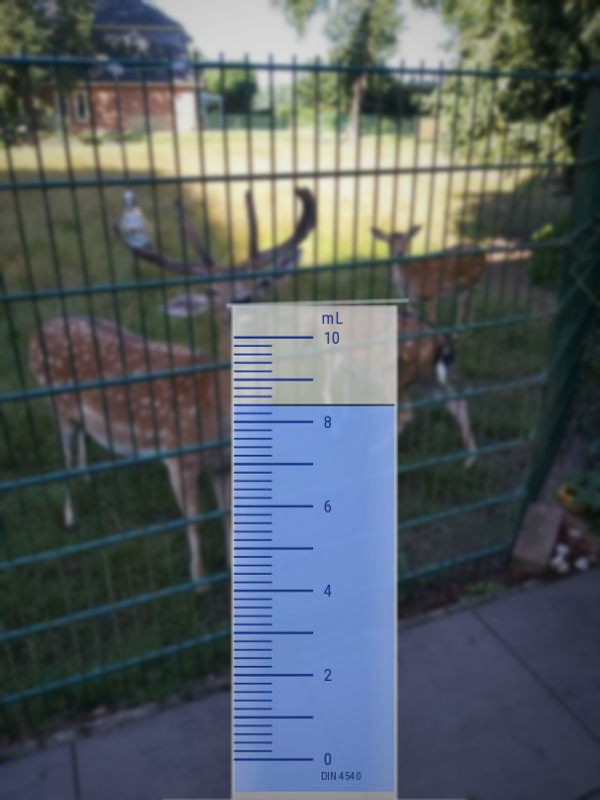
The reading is {"value": 8.4, "unit": "mL"}
